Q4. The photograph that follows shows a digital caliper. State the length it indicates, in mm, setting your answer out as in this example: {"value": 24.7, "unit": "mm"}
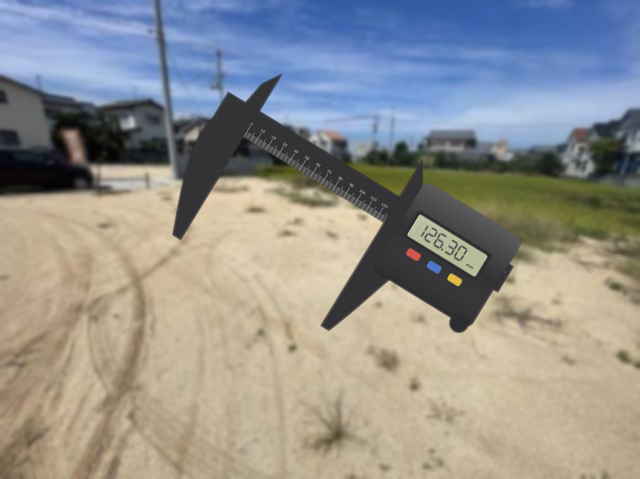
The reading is {"value": 126.30, "unit": "mm"}
